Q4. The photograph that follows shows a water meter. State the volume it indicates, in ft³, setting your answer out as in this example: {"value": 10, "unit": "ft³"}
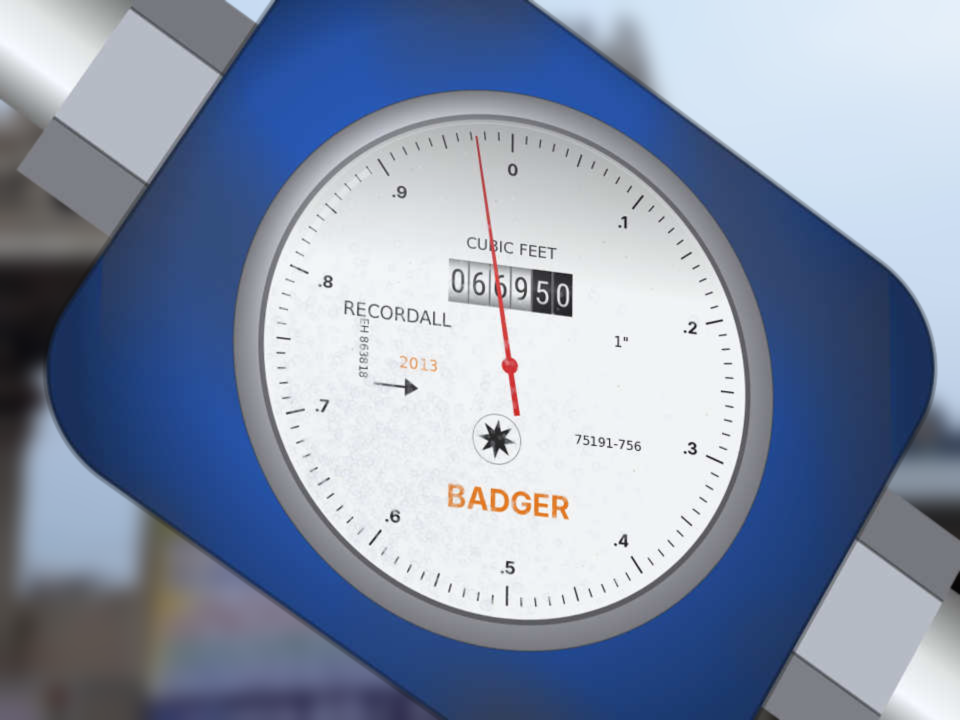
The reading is {"value": 66949.97, "unit": "ft³"}
